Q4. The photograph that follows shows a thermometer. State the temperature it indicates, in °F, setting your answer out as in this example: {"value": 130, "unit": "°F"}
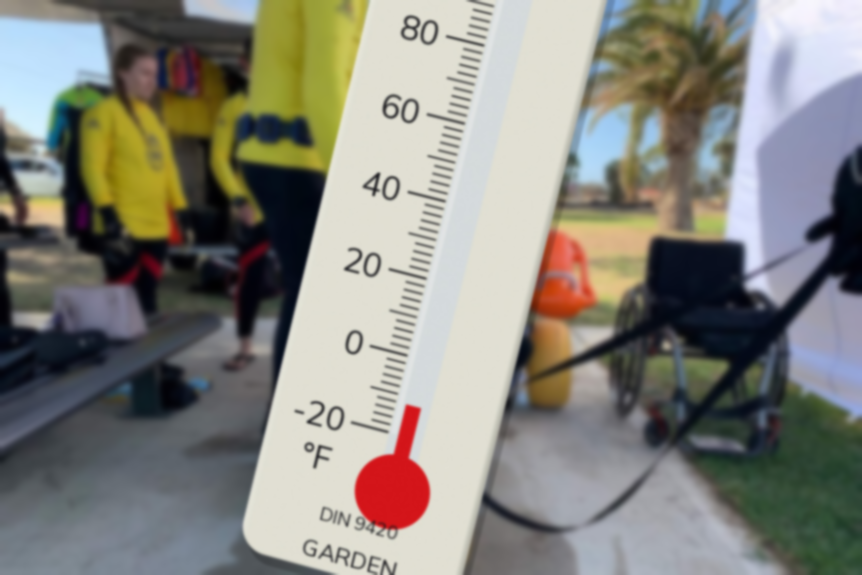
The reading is {"value": -12, "unit": "°F"}
